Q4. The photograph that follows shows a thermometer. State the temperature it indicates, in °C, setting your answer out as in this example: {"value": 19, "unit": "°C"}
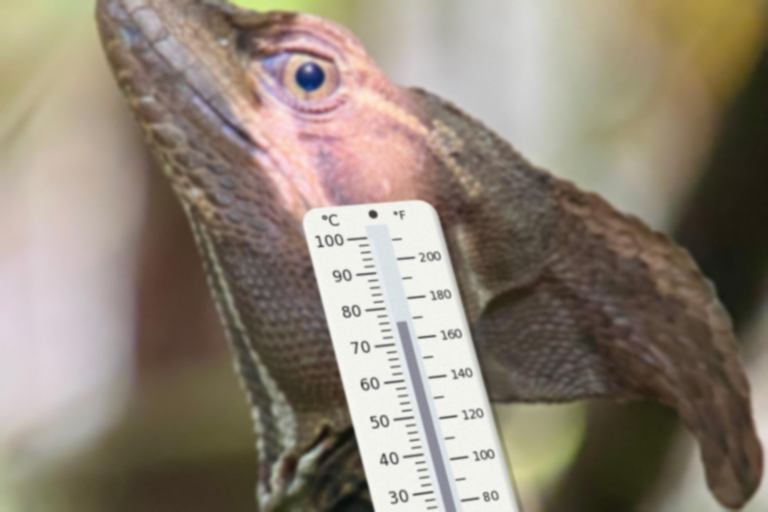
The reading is {"value": 76, "unit": "°C"}
